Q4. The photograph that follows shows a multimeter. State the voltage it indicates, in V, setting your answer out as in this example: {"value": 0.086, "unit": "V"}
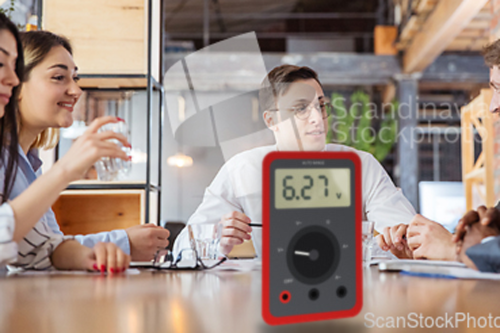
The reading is {"value": 6.27, "unit": "V"}
